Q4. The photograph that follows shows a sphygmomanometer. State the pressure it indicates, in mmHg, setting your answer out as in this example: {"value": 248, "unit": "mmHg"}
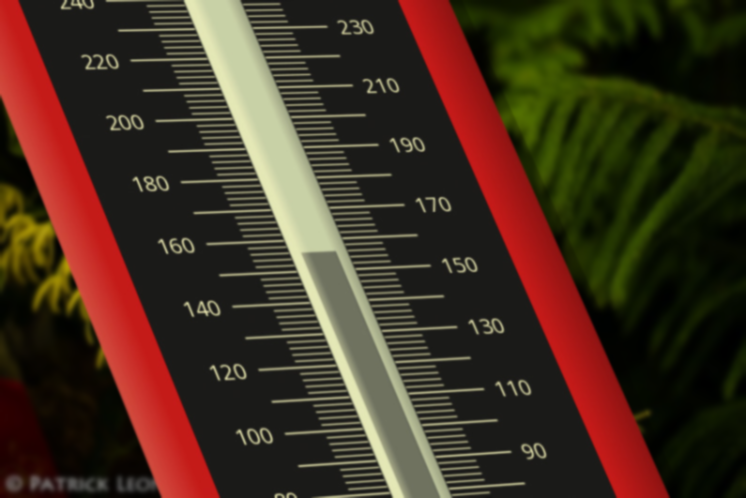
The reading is {"value": 156, "unit": "mmHg"}
